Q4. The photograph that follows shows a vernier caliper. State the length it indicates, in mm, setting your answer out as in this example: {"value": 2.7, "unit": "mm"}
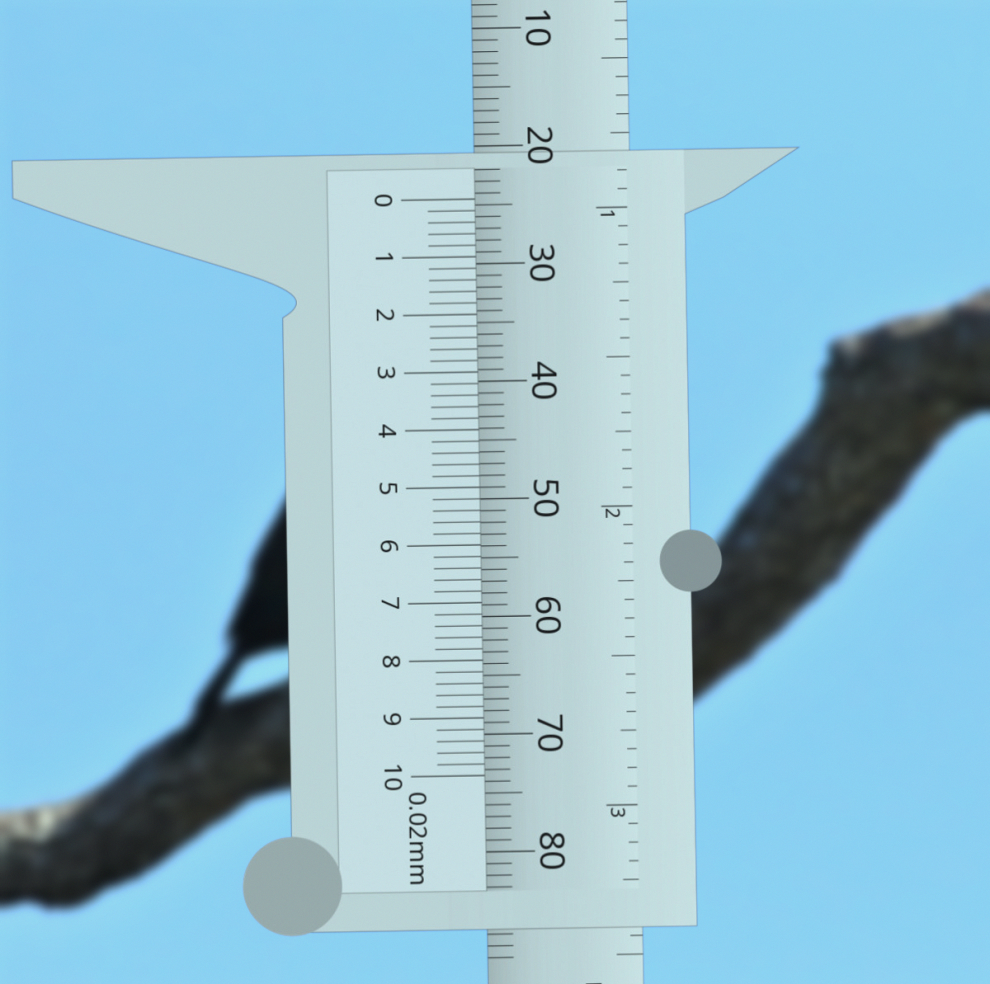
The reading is {"value": 24.5, "unit": "mm"}
